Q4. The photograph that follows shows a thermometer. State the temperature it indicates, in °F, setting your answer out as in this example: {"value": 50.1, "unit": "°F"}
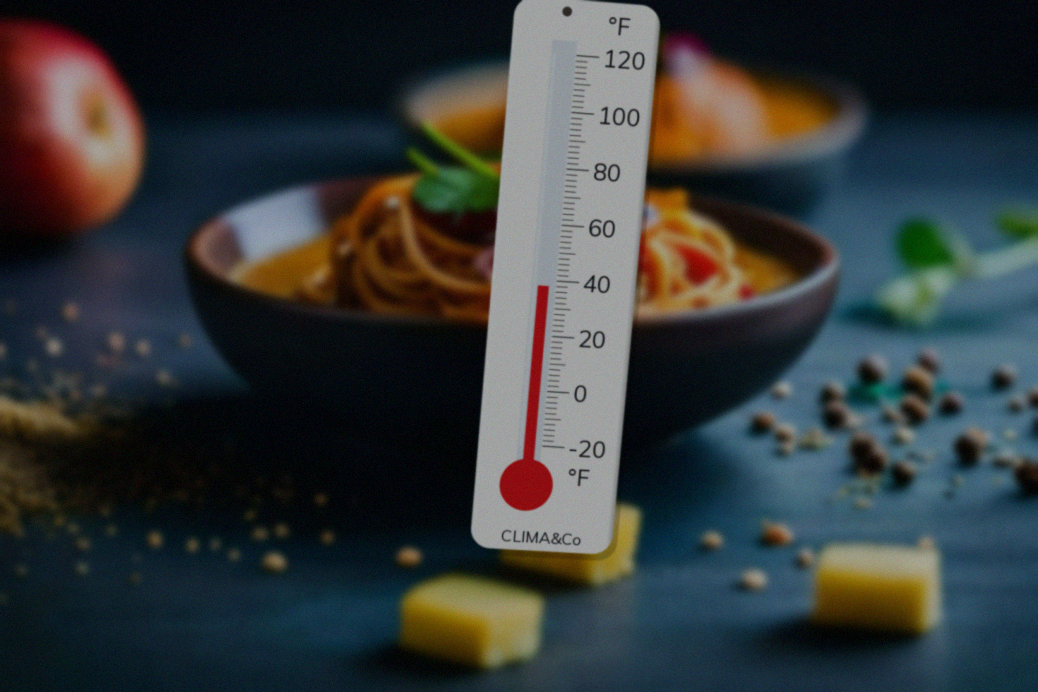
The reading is {"value": 38, "unit": "°F"}
